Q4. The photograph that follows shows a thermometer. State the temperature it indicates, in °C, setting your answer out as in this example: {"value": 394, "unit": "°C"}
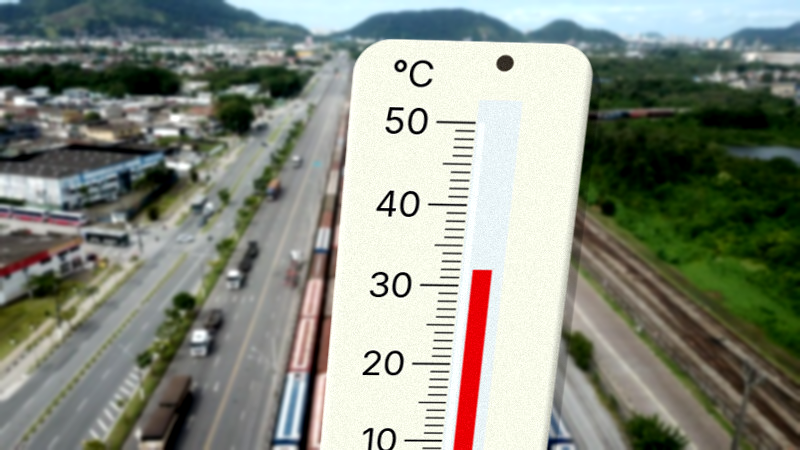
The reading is {"value": 32, "unit": "°C"}
